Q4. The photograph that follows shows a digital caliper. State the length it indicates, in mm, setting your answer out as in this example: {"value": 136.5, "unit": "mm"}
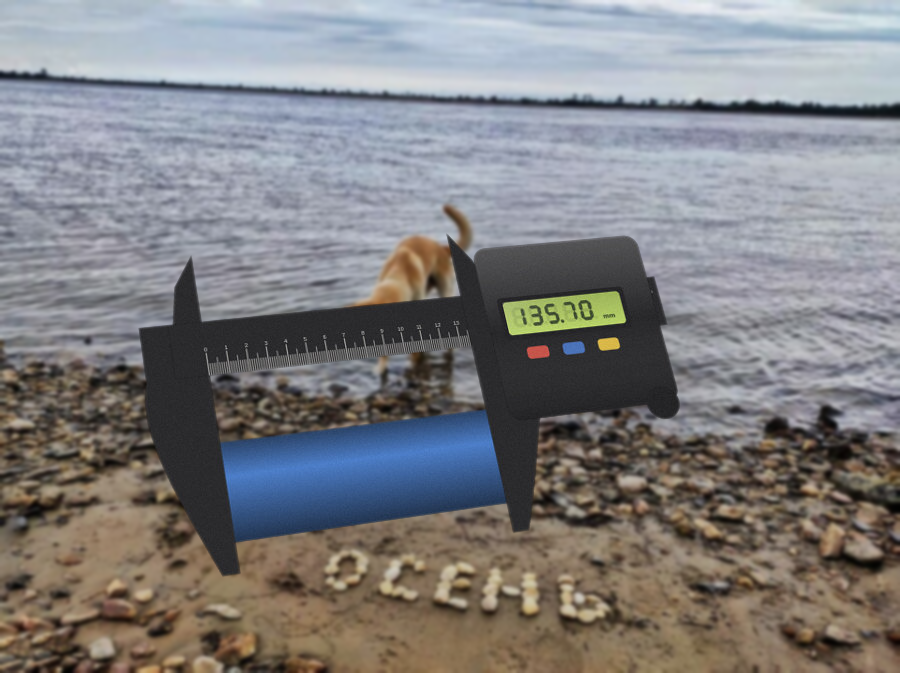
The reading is {"value": 135.70, "unit": "mm"}
